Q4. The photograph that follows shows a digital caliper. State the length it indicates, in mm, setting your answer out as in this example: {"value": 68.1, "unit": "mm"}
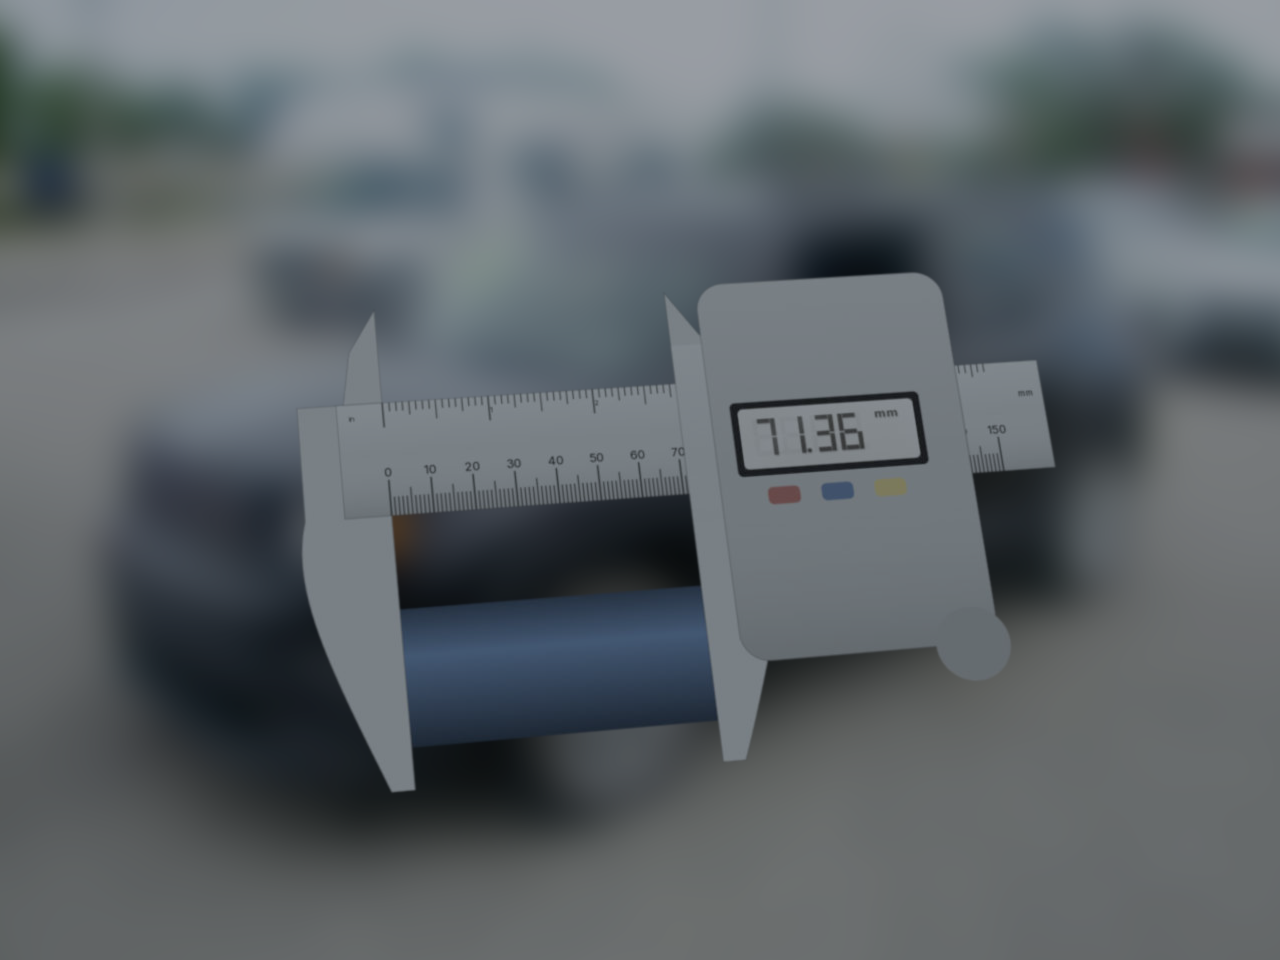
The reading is {"value": 71.36, "unit": "mm"}
